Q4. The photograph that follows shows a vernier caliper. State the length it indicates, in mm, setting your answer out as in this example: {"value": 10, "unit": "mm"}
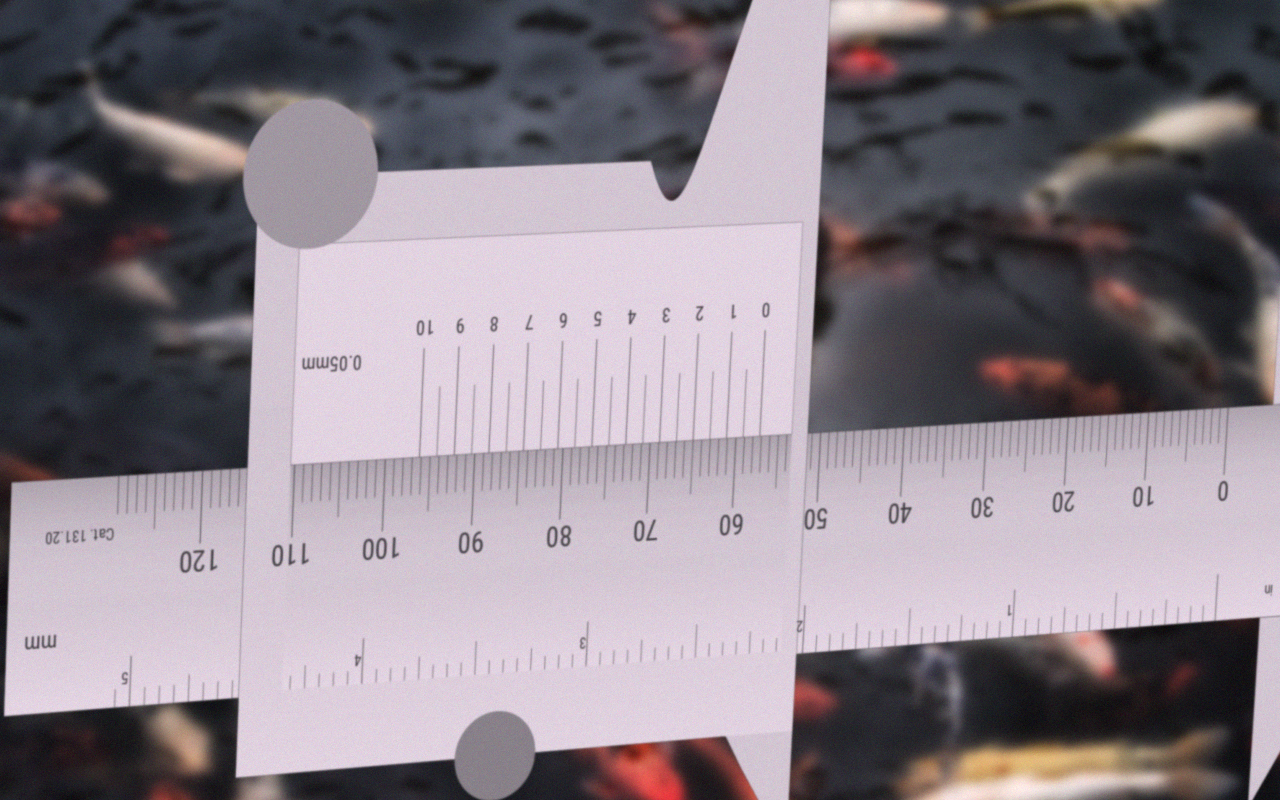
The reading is {"value": 57.2, "unit": "mm"}
